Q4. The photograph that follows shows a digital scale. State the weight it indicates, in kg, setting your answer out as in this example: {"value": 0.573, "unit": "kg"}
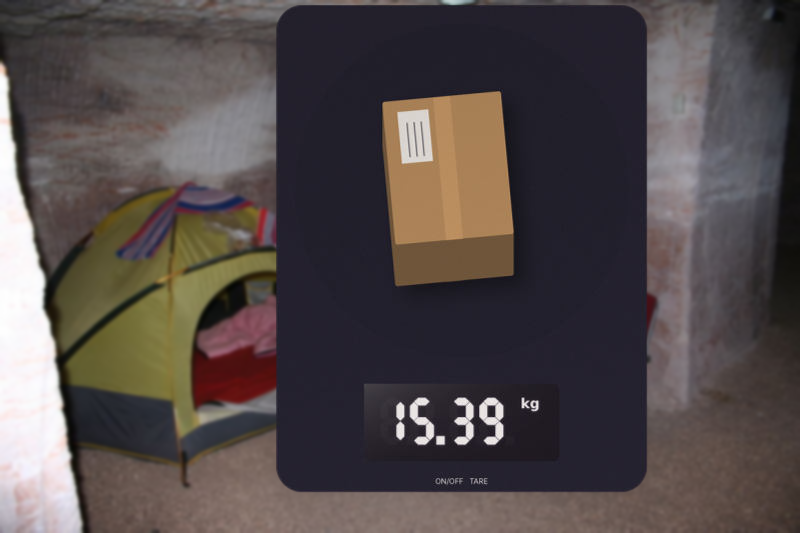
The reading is {"value": 15.39, "unit": "kg"}
